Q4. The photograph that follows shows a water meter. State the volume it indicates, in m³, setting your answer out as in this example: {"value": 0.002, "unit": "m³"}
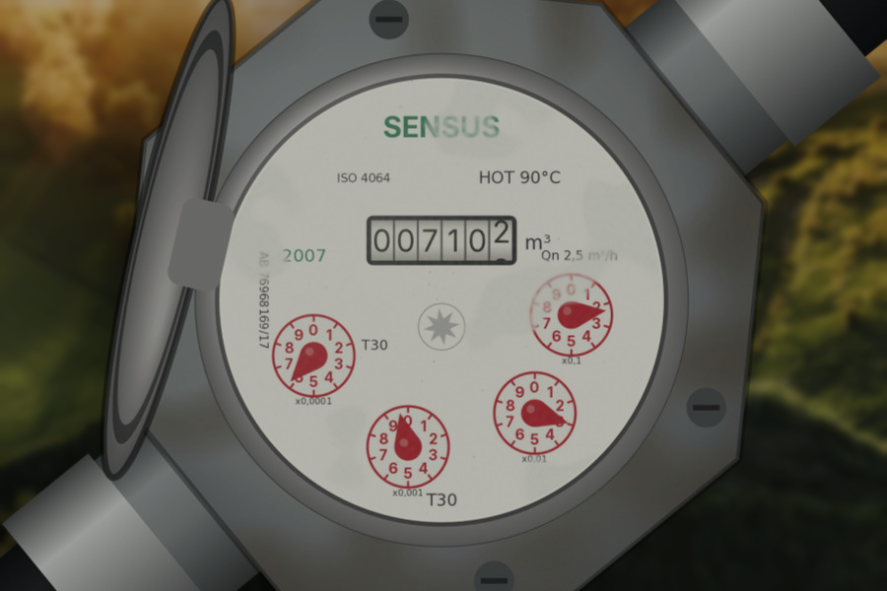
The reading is {"value": 7102.2296, "unit": "m³"}
